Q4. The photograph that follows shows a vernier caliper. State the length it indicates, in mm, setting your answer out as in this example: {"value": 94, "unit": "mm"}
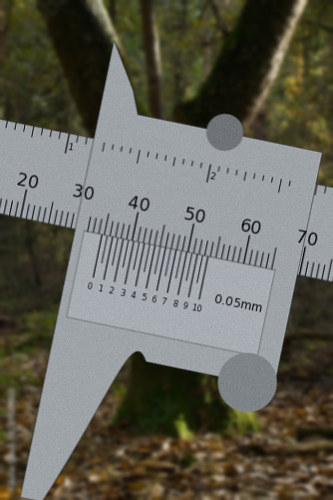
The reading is {"value": 34.6, "unit": "mm"}
